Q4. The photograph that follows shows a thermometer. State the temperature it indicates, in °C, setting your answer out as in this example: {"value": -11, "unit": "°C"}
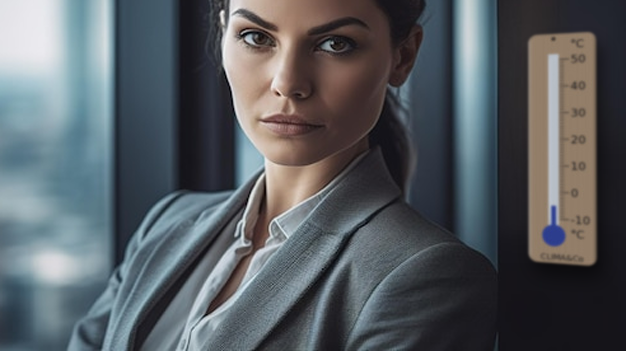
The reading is {"value": -5, "unit": "°C"}
